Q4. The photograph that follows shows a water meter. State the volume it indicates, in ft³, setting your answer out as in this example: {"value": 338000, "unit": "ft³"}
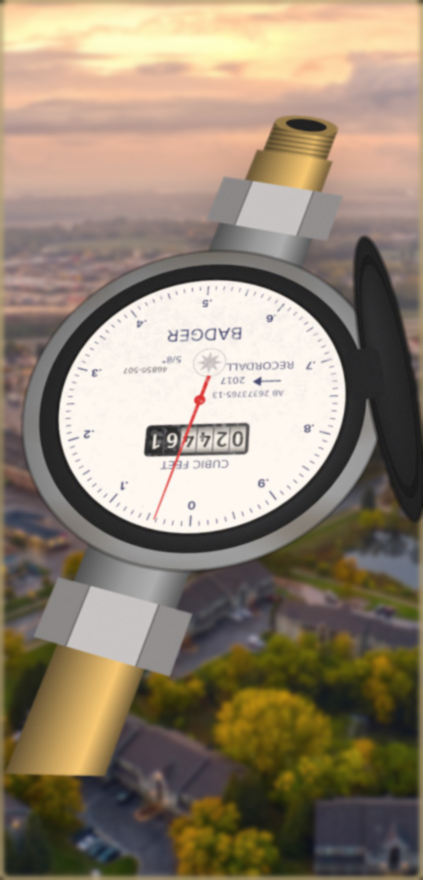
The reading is {"value": 24461.04, "unit": "ft³"}
